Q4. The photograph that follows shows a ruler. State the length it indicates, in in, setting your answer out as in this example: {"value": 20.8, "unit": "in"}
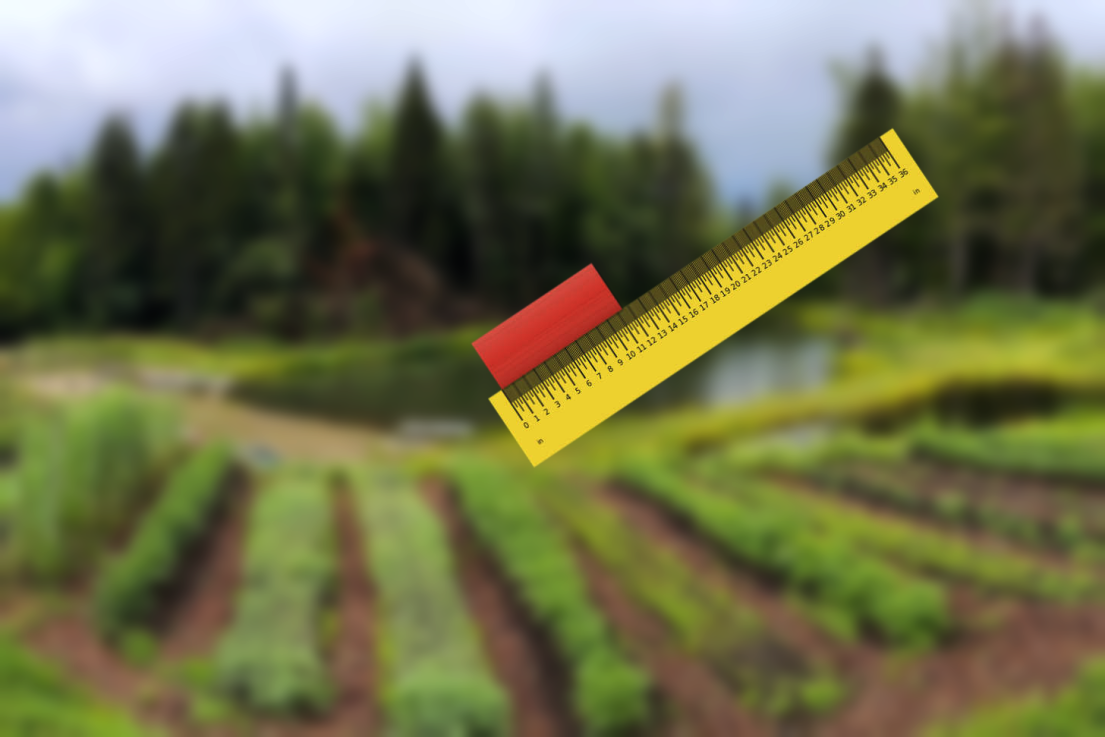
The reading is {"value": 11.5, "unit": "in"}
